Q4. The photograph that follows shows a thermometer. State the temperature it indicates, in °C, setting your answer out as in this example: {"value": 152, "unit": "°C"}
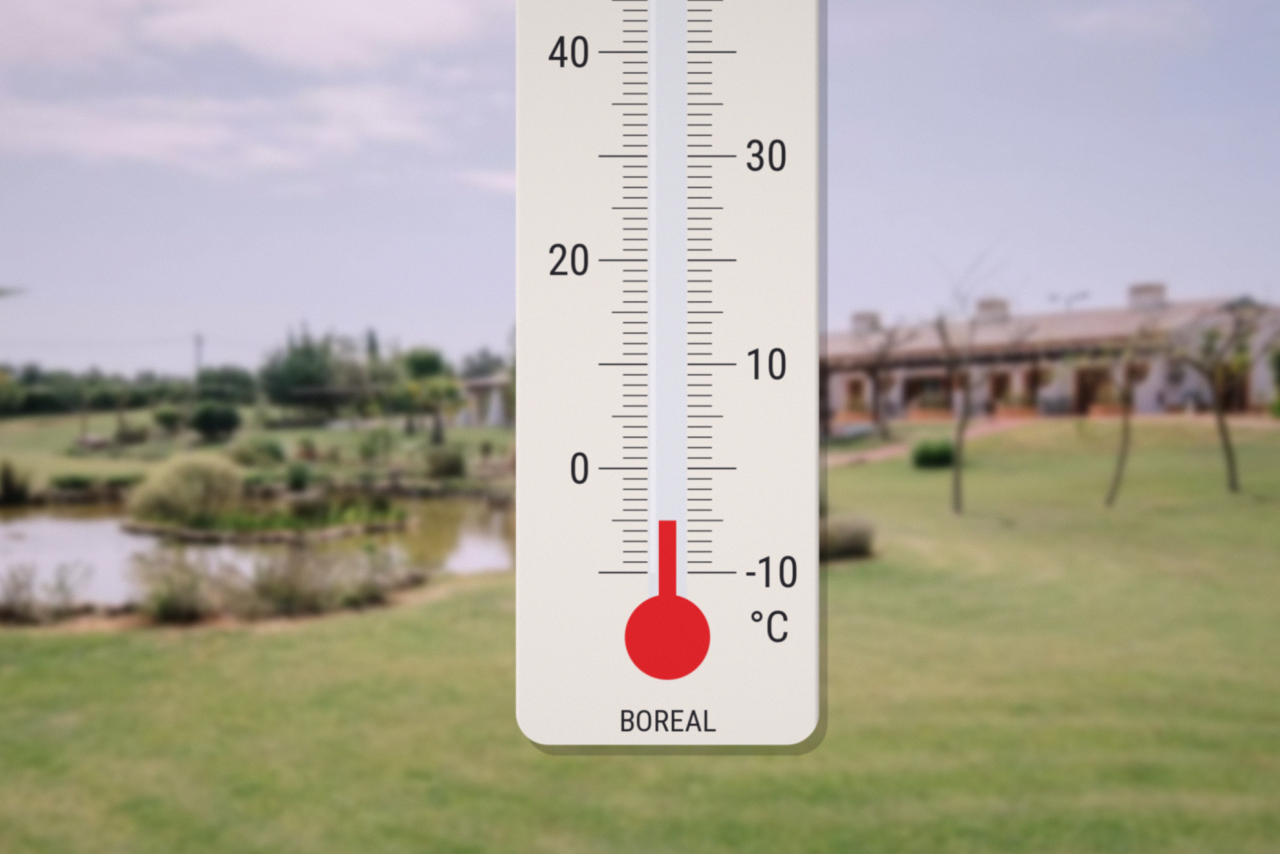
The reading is {"value": -5, "unit": "°C"}
